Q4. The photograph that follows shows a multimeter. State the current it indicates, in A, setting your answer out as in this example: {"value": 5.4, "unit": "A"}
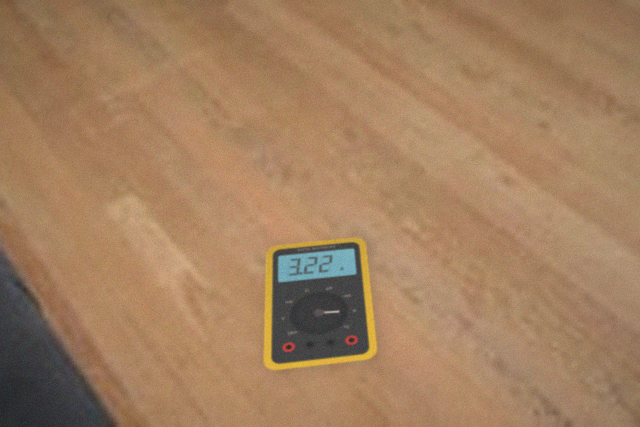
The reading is {"value": 3.22, "unit": "A"}
